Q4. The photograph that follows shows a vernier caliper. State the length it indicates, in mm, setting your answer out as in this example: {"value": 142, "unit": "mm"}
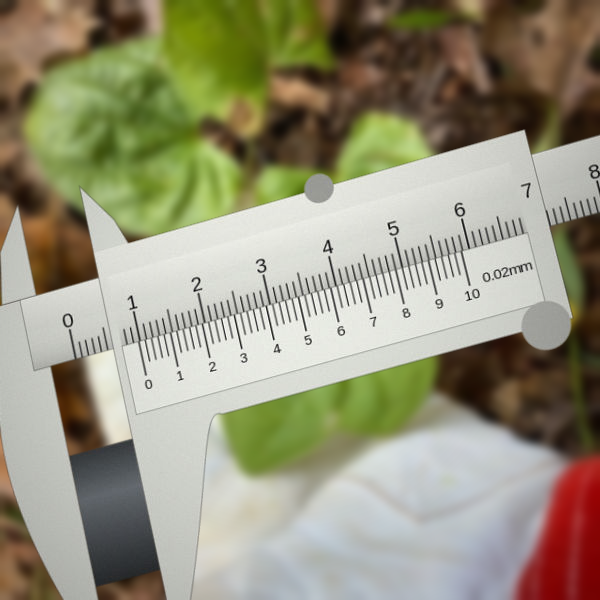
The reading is {"value": 9.8, "unit": "mm"}
